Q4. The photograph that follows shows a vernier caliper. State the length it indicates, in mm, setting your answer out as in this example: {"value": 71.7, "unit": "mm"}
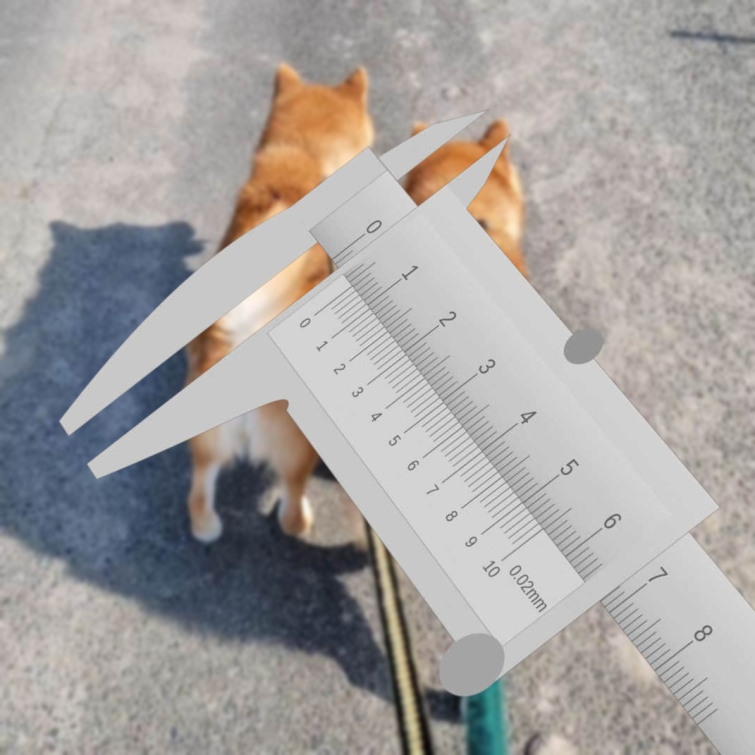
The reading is {"value": 5.8, "unit": "mm"}
